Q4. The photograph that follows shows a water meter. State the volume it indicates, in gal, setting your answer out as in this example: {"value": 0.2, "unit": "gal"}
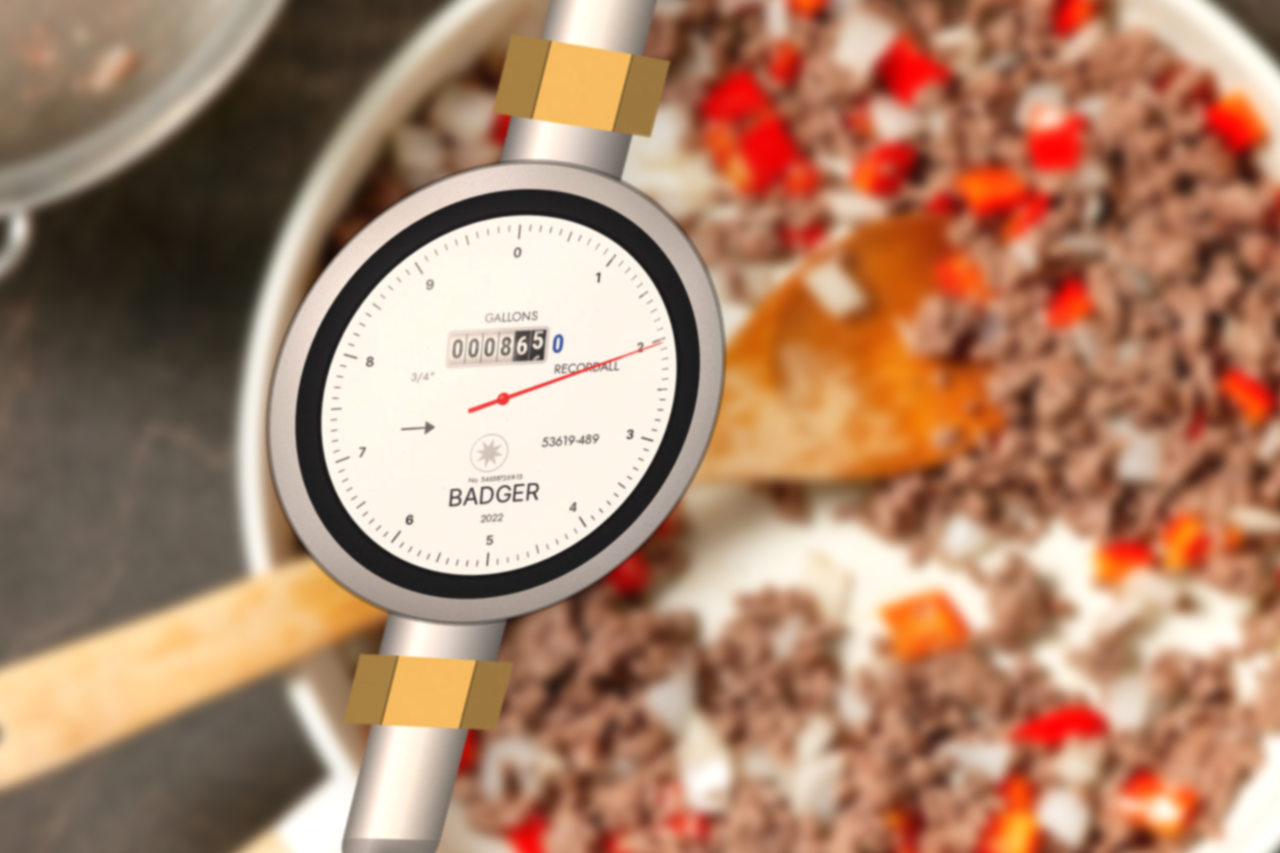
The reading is {"value": 8652.0, "unit": "gal"}
